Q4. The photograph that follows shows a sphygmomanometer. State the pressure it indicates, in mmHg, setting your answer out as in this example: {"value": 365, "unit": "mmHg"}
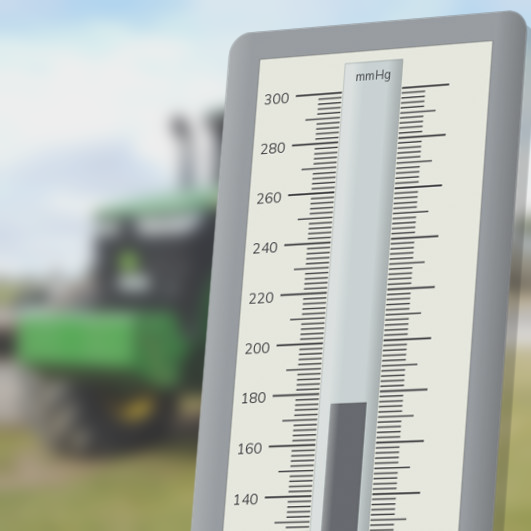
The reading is {"value": 176, "unit": "mmHg"}
